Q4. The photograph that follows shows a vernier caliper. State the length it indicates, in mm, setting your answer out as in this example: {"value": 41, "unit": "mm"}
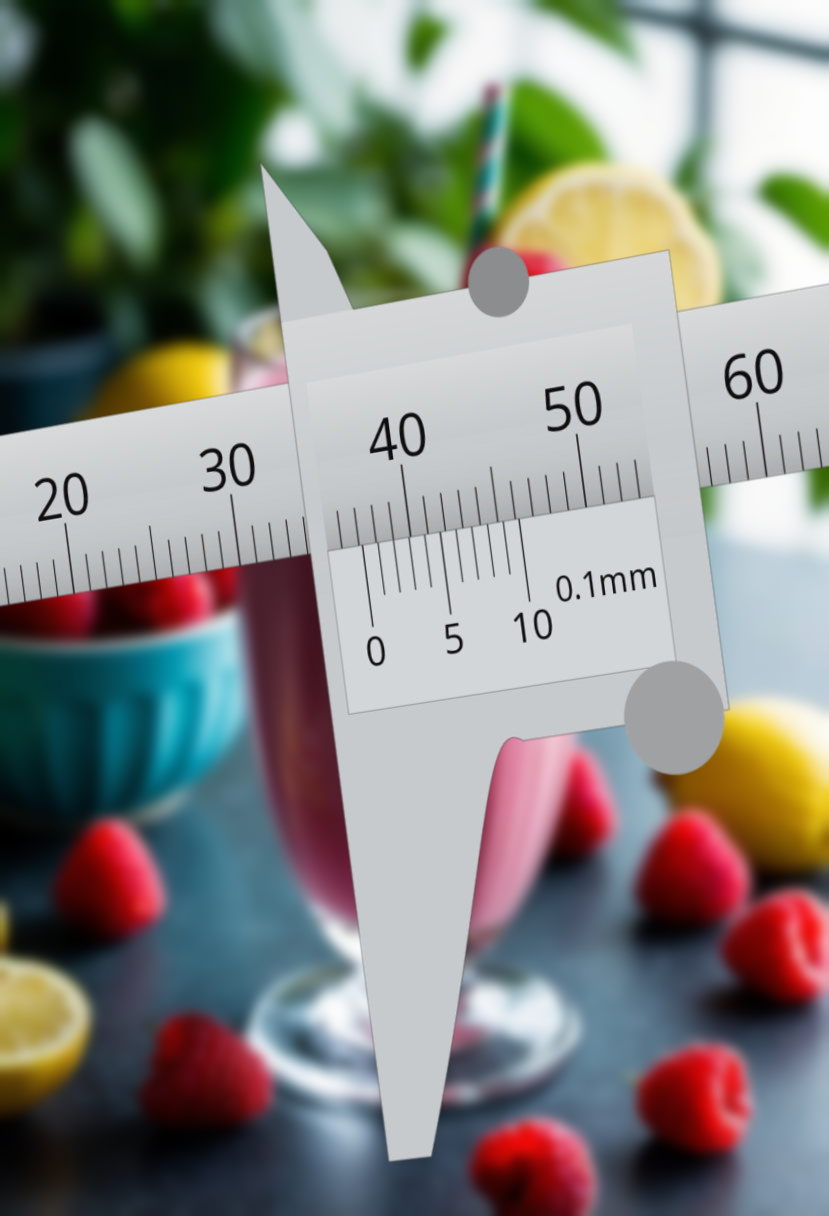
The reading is {"value": 37.2, "unit": "mm"}
